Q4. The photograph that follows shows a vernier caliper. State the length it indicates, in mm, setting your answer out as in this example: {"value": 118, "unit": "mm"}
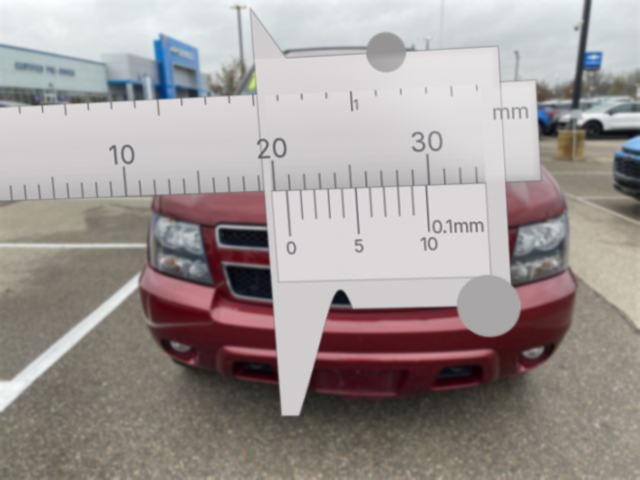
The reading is {"value": 20.8, "unit": "mm"}
